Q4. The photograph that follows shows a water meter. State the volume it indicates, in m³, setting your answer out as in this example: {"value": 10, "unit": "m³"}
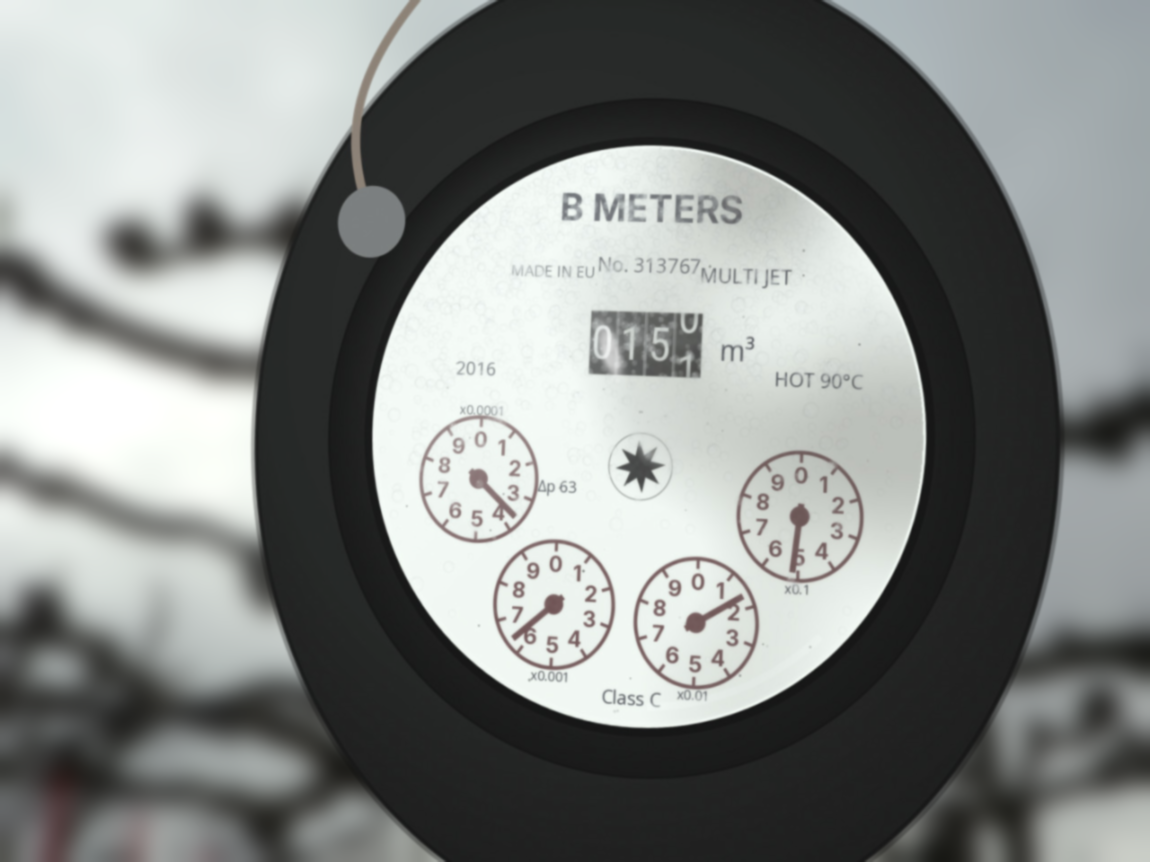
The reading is {"value": 150.5163, "unit": "m³"}
